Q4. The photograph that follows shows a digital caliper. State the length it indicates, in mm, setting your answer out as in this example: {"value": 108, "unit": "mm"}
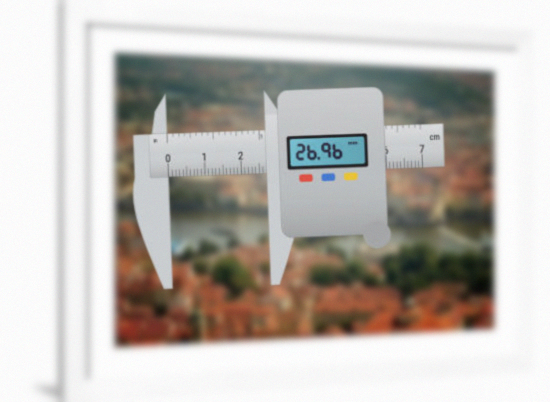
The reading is {"value": 26.96, "unit": "mm"}
